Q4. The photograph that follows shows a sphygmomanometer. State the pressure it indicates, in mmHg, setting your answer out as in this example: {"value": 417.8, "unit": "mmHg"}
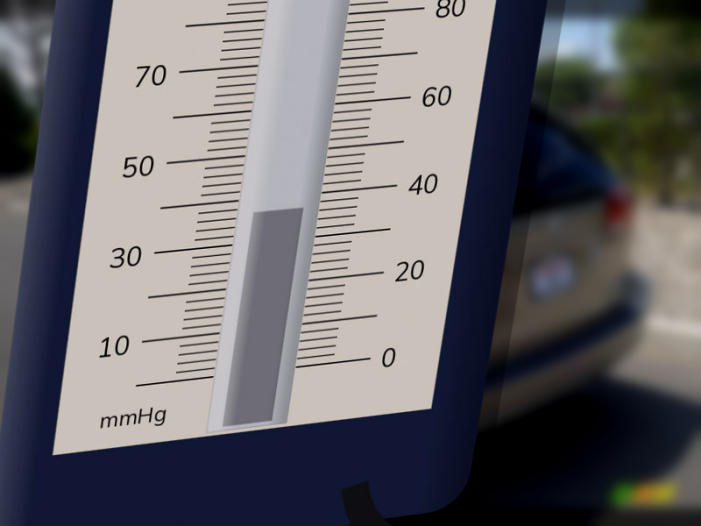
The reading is {"value": 37, "unit": "mmHg"}
